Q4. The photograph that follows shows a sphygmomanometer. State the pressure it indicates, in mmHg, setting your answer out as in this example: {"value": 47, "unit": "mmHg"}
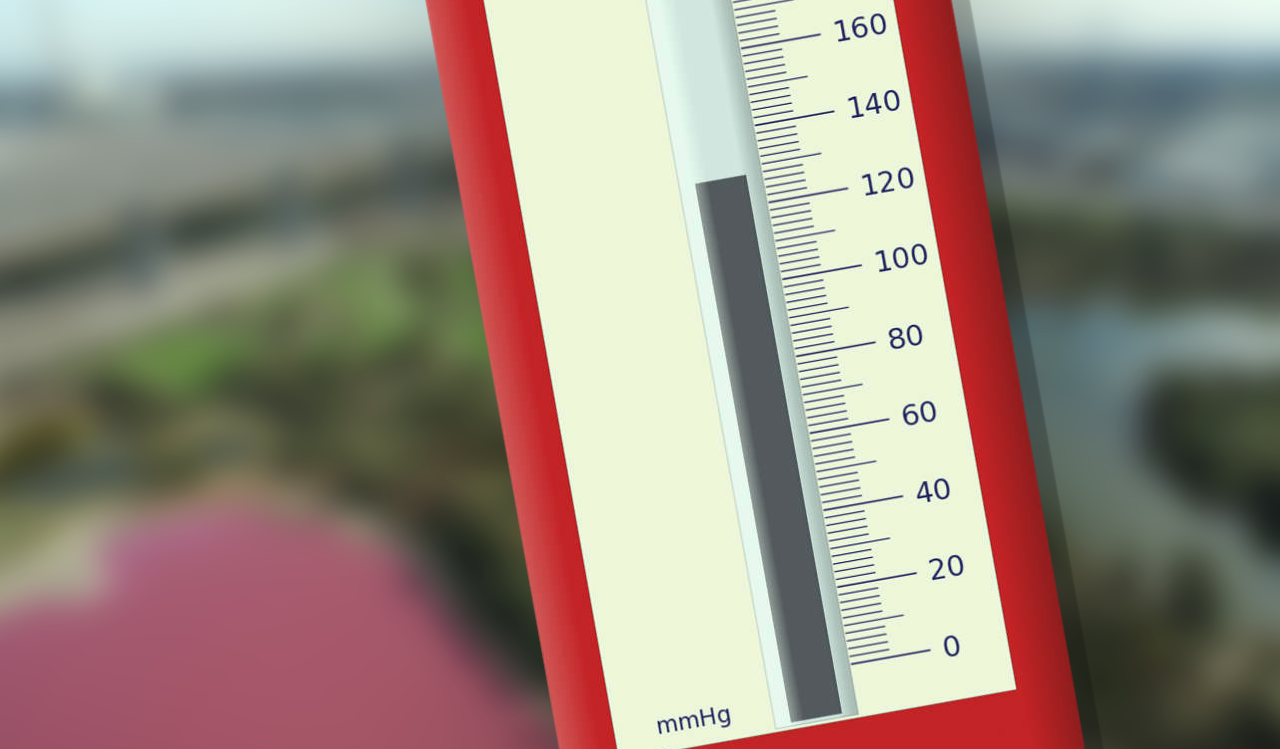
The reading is {"value": 128, "unit": "mmHg"}
